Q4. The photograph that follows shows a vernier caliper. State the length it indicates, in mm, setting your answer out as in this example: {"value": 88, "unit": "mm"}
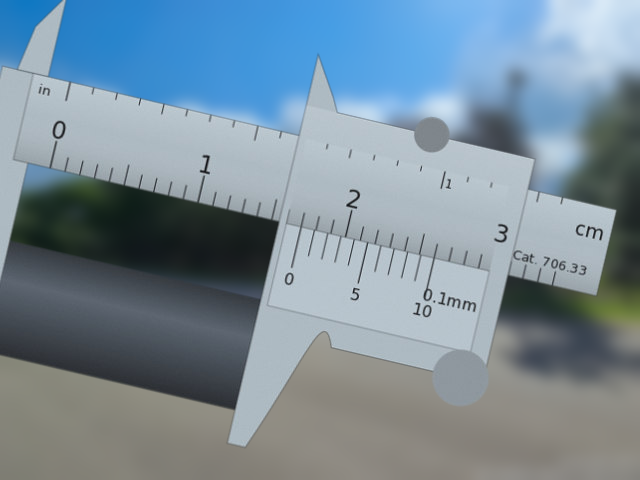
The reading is {"value": 17.0, "unit": "mm"}
